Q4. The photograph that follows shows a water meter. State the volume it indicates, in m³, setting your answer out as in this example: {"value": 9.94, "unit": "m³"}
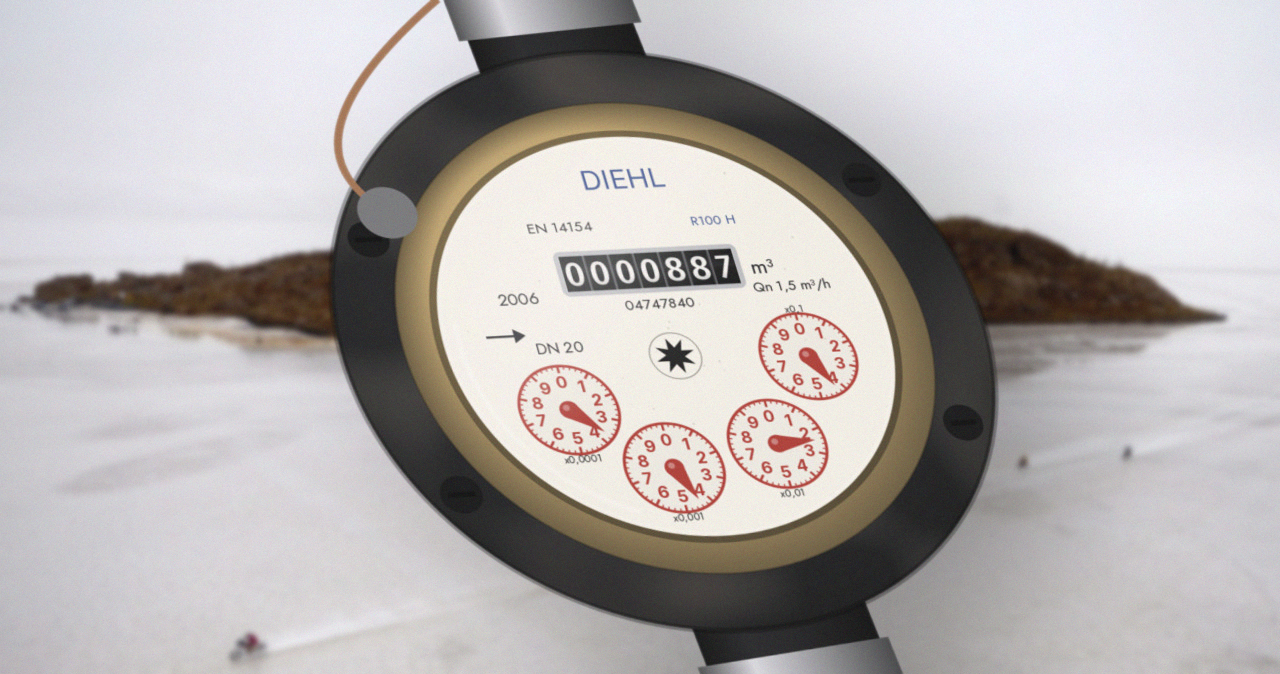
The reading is {"value": 887.4243, "unit": "m³"}
